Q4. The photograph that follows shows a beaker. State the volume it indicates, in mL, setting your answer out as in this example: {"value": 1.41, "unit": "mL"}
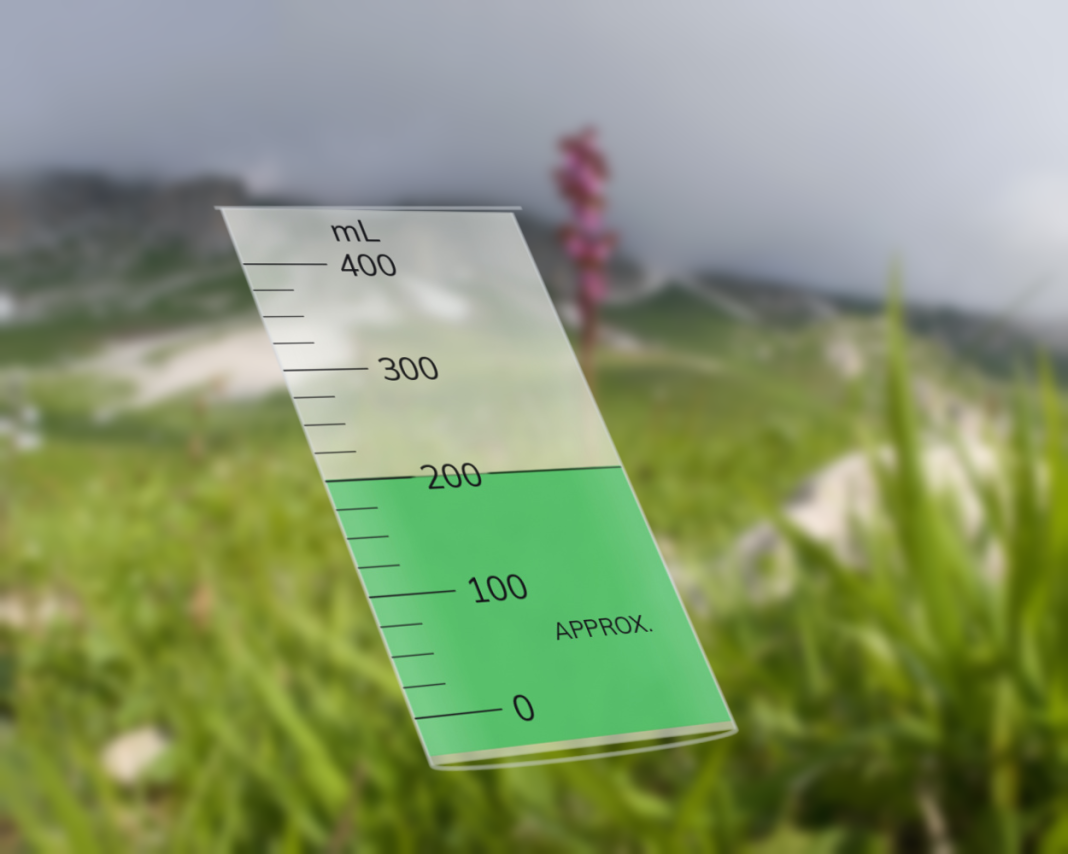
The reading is {"value": 200, "unit": "mL"}
